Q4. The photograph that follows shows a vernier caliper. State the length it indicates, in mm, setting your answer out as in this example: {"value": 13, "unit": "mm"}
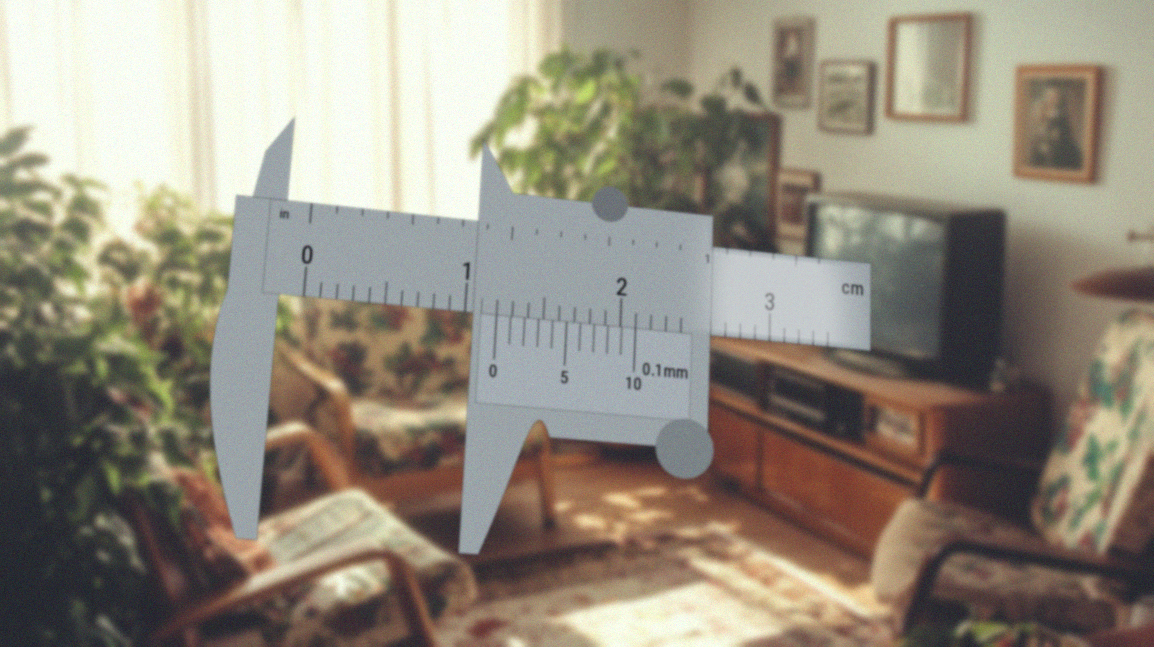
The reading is {"value": 12.0, "unit": "mm"}
